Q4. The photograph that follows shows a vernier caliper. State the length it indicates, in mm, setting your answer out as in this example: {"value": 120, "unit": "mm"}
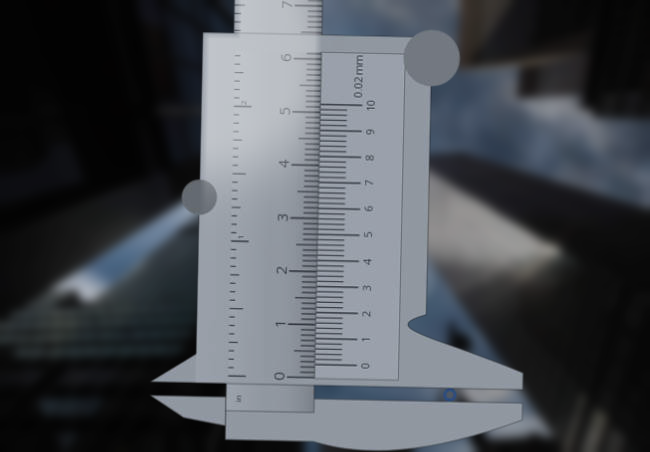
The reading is {"value": 2.5, "unit": "mm"}
